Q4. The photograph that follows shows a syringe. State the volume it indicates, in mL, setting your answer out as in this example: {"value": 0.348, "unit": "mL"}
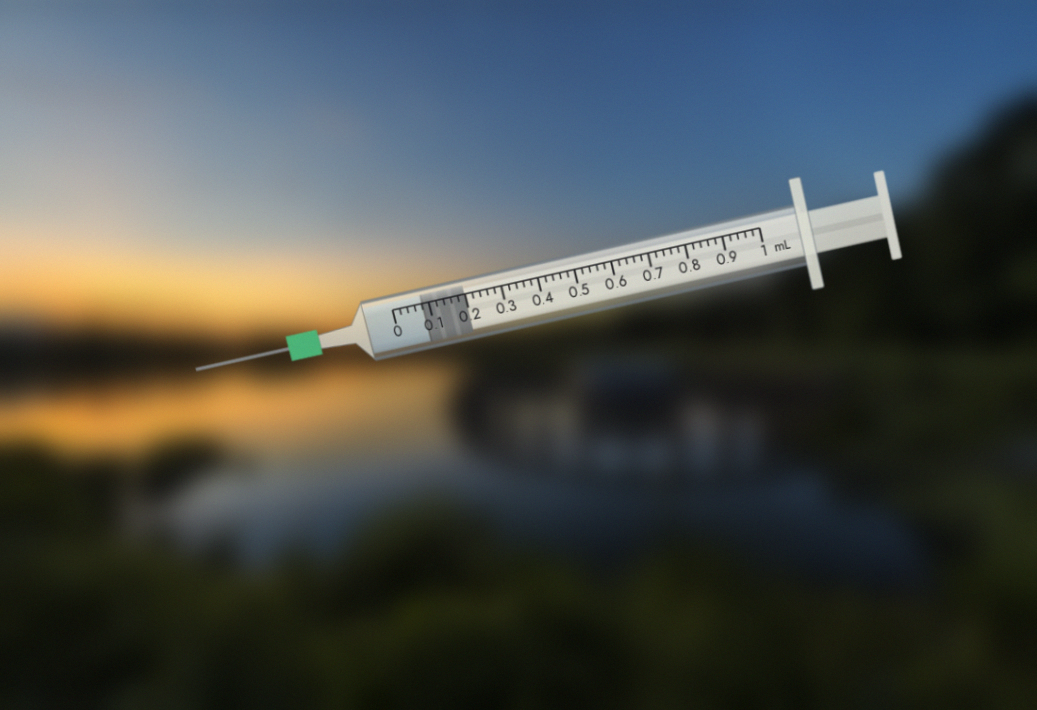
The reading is {"value": 0.08, "unit": "mL"}
